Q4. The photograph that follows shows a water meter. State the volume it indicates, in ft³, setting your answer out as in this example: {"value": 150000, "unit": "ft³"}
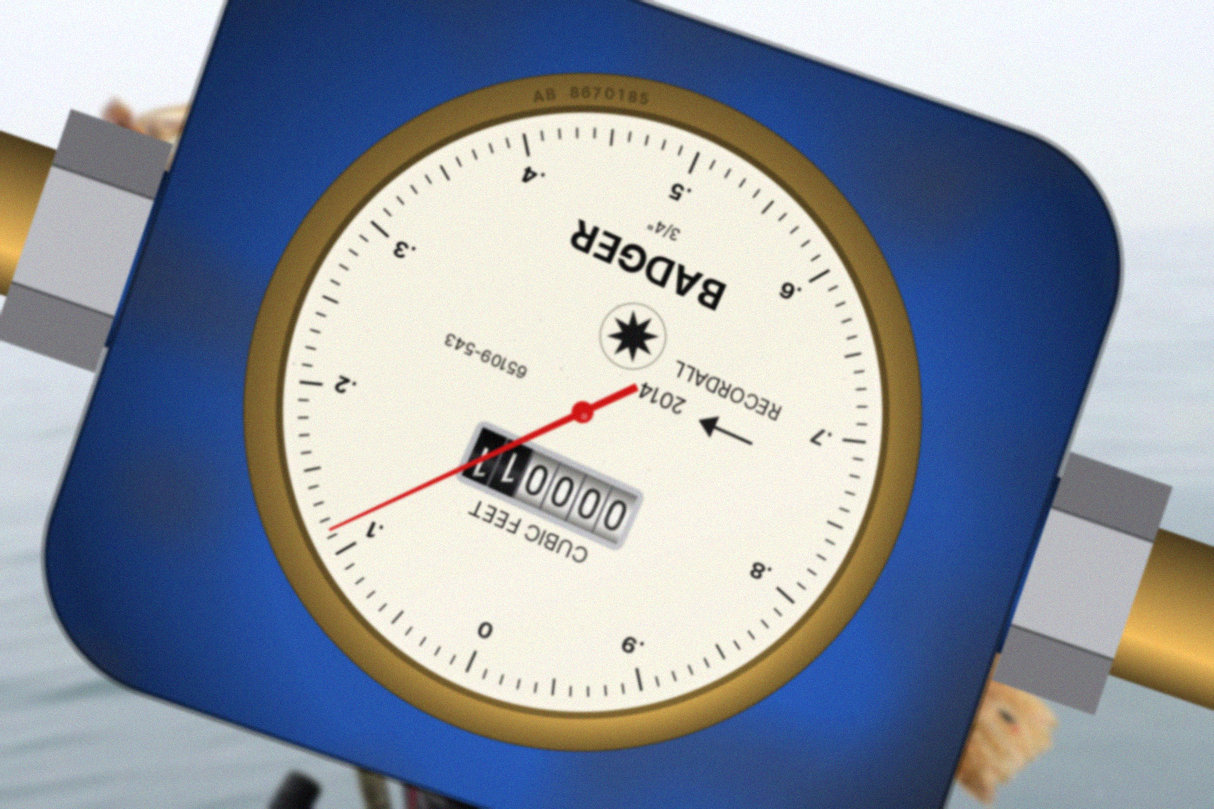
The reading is {"value": 11.11, "unit": "ft³"}
